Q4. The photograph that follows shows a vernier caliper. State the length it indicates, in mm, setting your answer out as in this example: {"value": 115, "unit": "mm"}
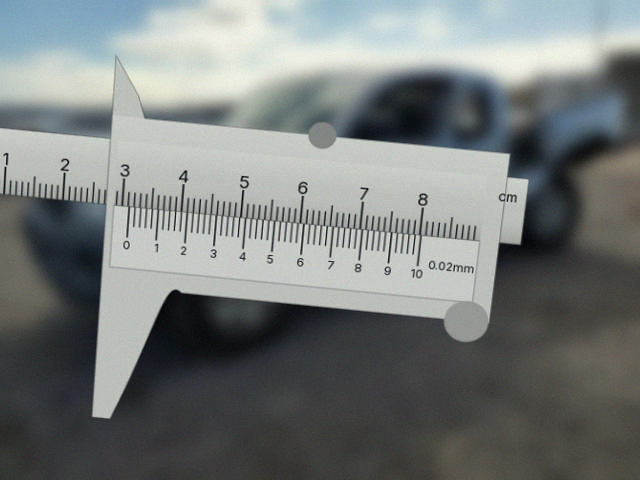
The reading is {"value": 31.2, "unit": "mm"}
